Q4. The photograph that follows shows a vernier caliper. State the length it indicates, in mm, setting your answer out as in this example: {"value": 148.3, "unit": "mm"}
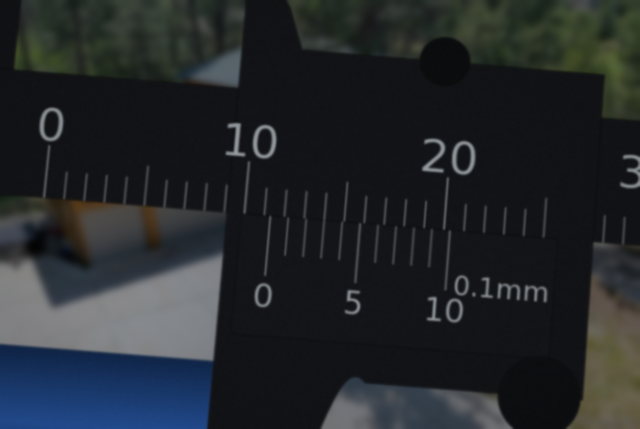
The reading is {"value": 11.3, "unit": "mm"}
